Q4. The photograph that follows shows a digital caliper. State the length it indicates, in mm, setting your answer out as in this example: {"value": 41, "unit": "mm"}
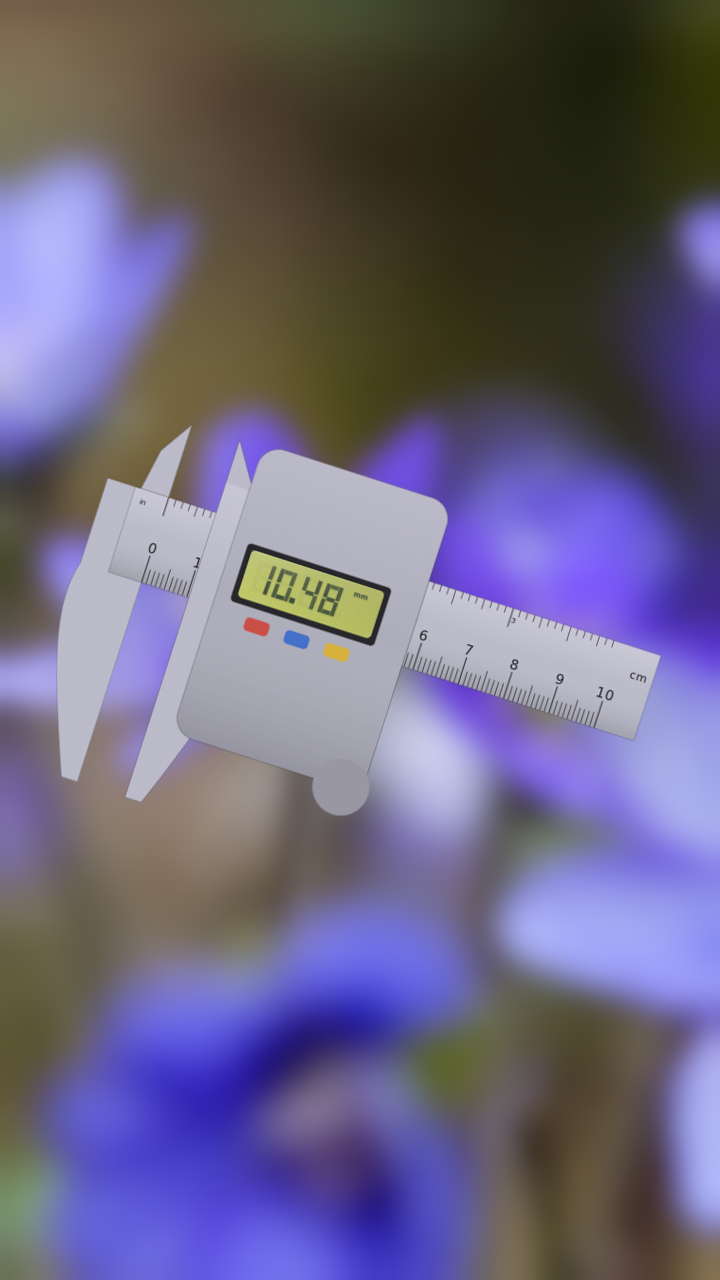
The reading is {"value": 10.48, "unit": "mm"}
